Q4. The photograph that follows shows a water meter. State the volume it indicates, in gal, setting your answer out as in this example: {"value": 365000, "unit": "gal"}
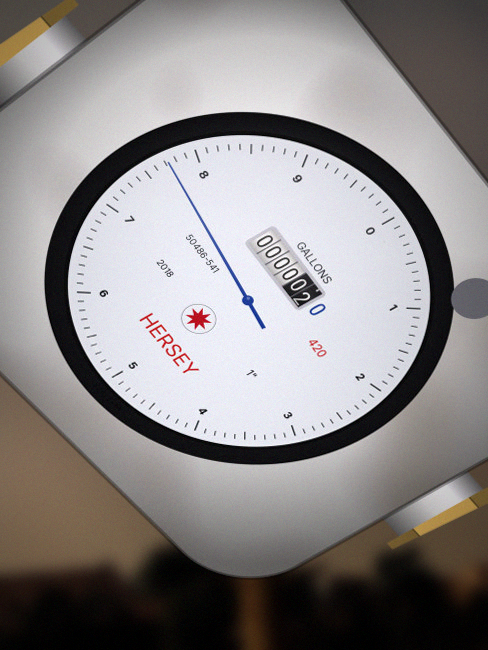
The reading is {"value": 17.7, "unit": "gal"}
